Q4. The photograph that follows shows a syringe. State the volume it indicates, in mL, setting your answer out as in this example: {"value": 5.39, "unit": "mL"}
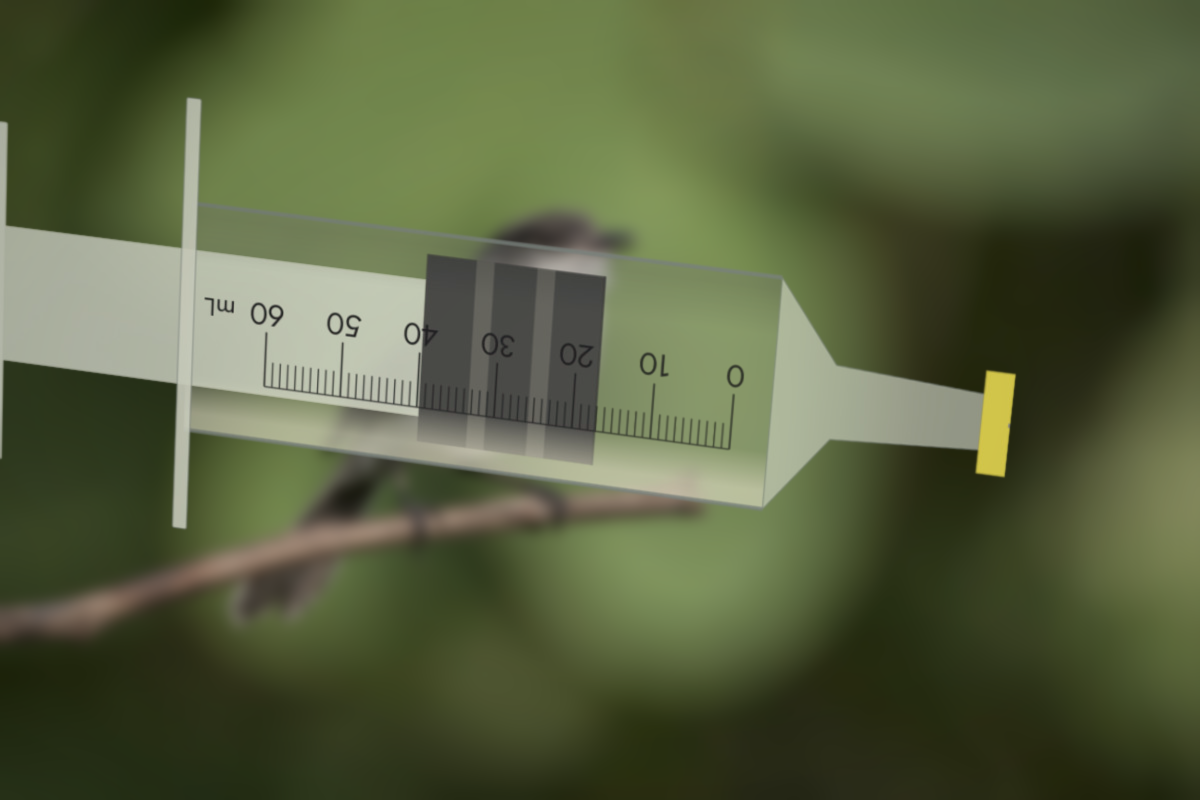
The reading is {"value": 17, "unit": "mL"}
